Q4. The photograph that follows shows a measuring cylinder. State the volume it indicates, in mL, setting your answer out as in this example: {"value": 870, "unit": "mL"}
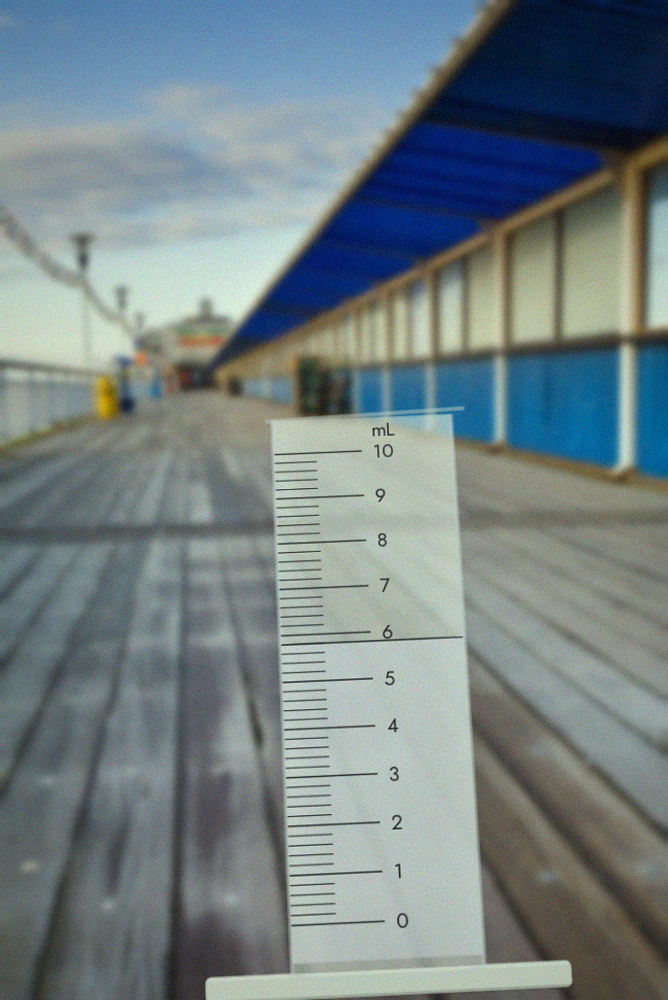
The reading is {"value": 5.8, "unit": "mL"}
